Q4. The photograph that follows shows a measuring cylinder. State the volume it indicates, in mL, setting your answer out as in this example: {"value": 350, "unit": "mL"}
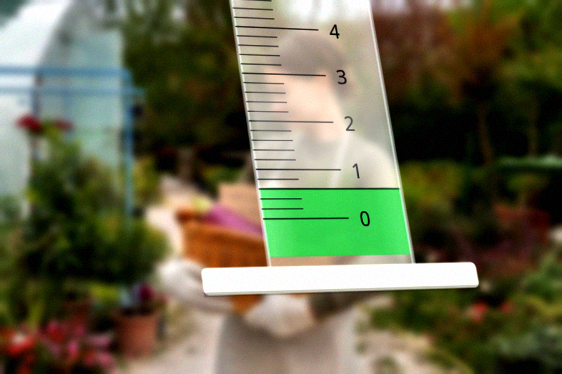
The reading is {"value": 0.6, "unit": "mL"}
